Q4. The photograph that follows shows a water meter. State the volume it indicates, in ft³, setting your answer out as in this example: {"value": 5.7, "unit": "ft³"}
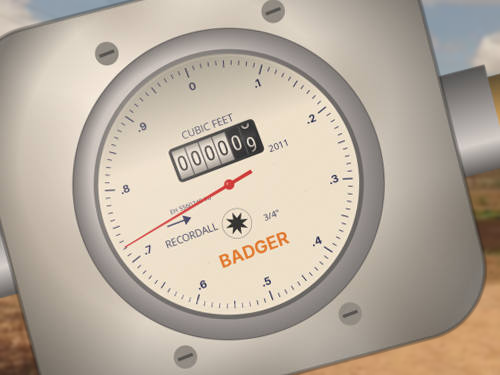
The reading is {"value": 8.72, "unit": "ft³"}
